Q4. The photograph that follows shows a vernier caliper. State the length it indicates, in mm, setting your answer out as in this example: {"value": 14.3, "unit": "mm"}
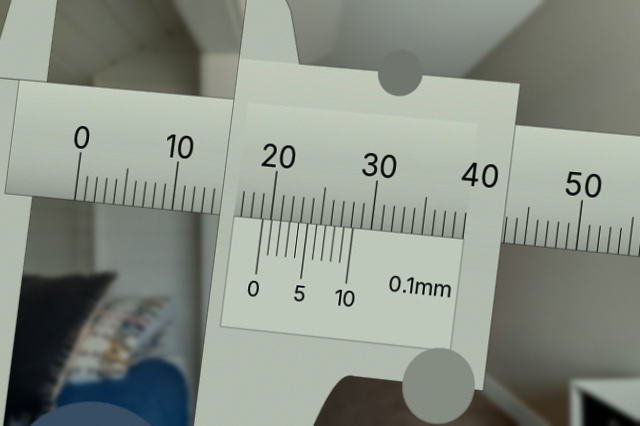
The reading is {"value": 19.2, "unit": "mm"}
